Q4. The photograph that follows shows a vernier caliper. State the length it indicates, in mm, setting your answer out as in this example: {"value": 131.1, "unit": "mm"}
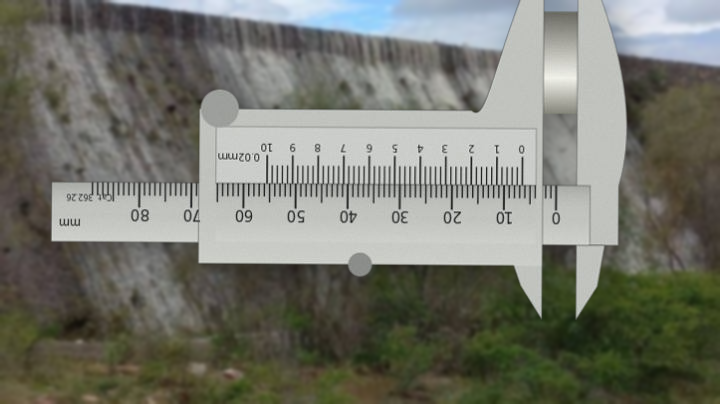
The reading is {"value": 6.5, "unit": "mm"}
